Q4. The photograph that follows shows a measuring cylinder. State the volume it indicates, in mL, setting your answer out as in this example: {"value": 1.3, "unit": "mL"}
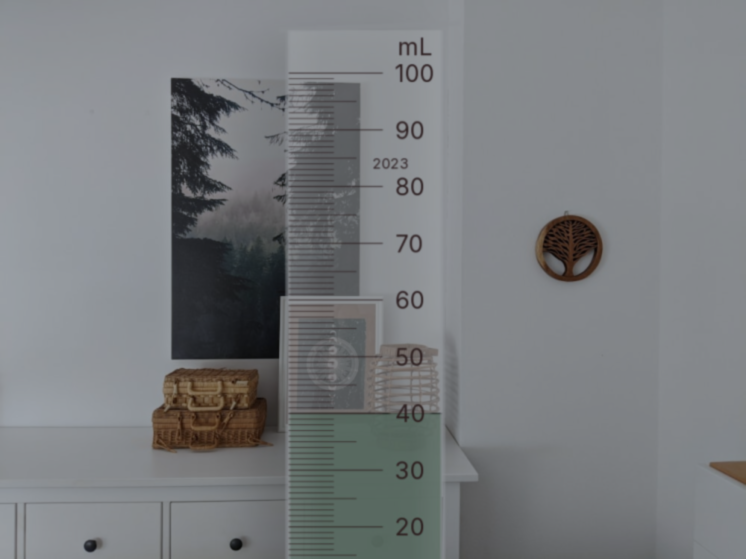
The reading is {"value": 40, "unit": "mL"}
